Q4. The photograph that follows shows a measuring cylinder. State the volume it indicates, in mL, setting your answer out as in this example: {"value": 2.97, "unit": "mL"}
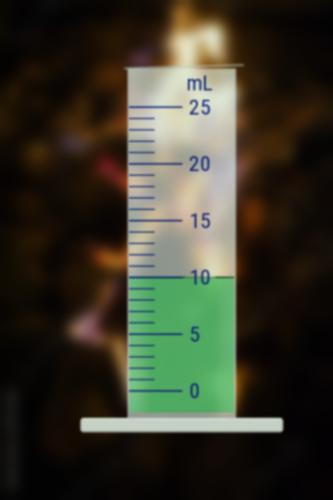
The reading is {"value": 10, "unit": "mL"}
